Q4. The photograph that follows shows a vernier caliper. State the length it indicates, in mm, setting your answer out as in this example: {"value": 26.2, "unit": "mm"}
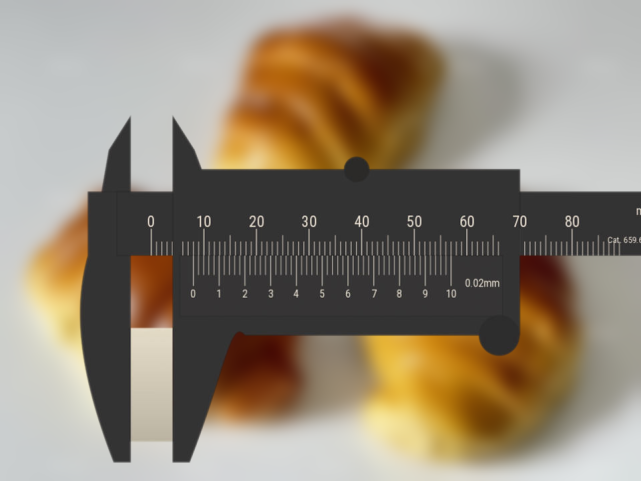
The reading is {"value": 8.0, "unit": "mm"}
